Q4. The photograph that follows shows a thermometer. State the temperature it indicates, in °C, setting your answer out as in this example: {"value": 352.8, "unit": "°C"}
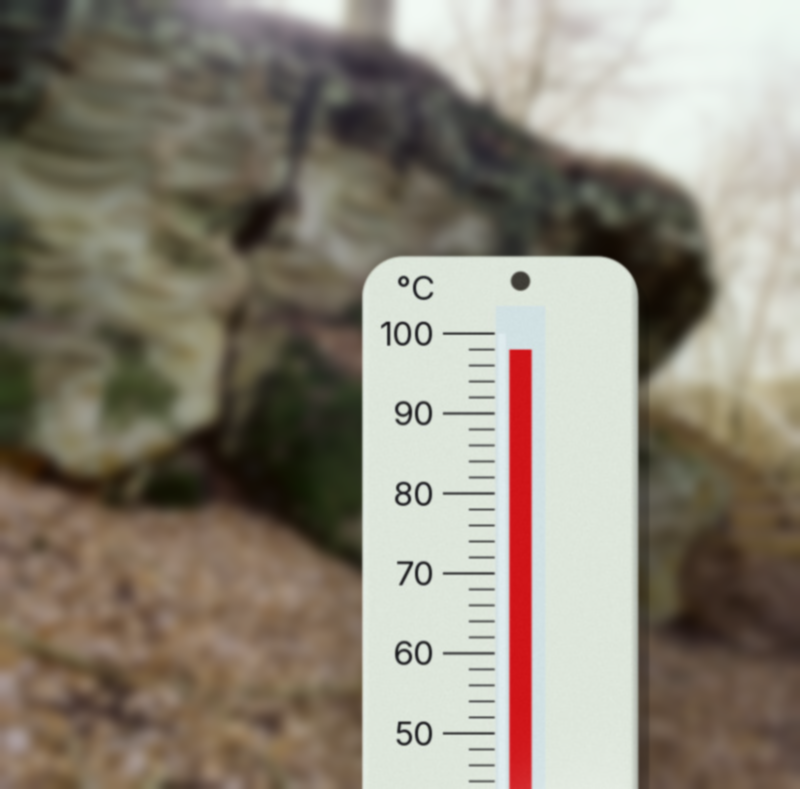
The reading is {"value": 98, "unit": "°C"}
